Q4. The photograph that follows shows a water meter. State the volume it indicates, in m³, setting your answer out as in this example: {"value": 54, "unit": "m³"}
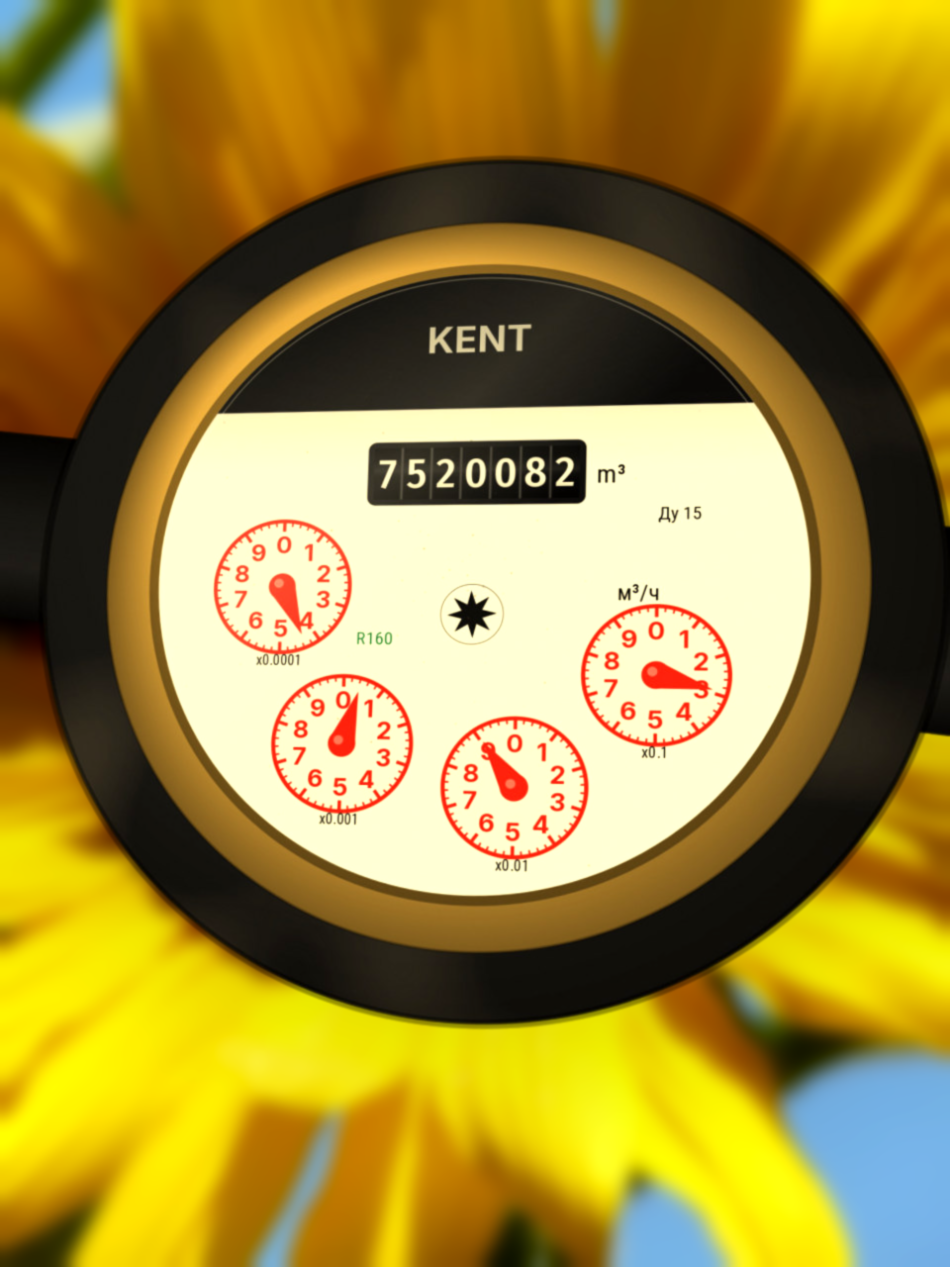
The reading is {"value": 7520082.2904, "unit": "m³"}
